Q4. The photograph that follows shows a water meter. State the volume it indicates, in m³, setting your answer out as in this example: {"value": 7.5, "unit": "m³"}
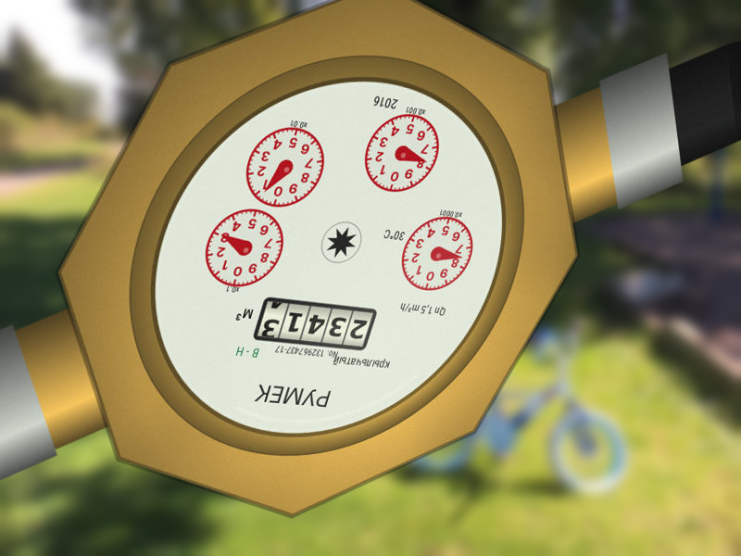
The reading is {"value": 23413.3077, "unit": "m³"}
